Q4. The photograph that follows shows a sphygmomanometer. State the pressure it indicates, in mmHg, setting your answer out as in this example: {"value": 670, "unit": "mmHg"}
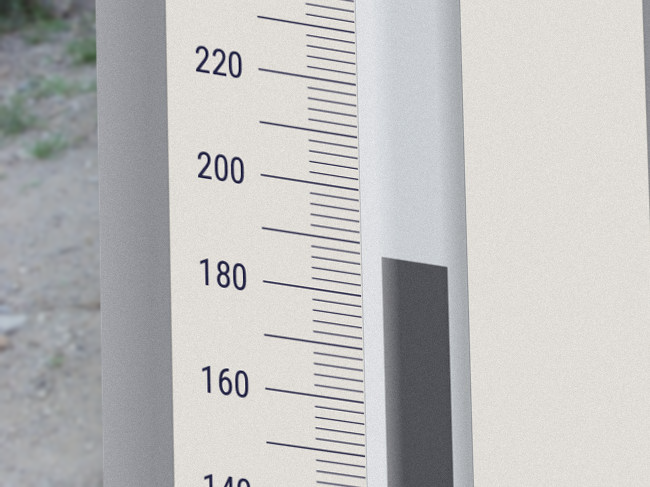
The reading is {"value": 188, "unit": "mmHg"}
